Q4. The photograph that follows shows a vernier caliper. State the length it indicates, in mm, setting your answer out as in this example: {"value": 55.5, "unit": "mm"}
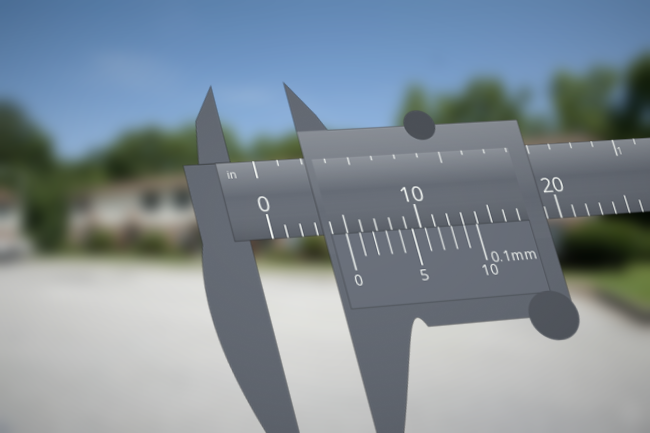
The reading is {"value": 4.9, "unit": "mm"}
